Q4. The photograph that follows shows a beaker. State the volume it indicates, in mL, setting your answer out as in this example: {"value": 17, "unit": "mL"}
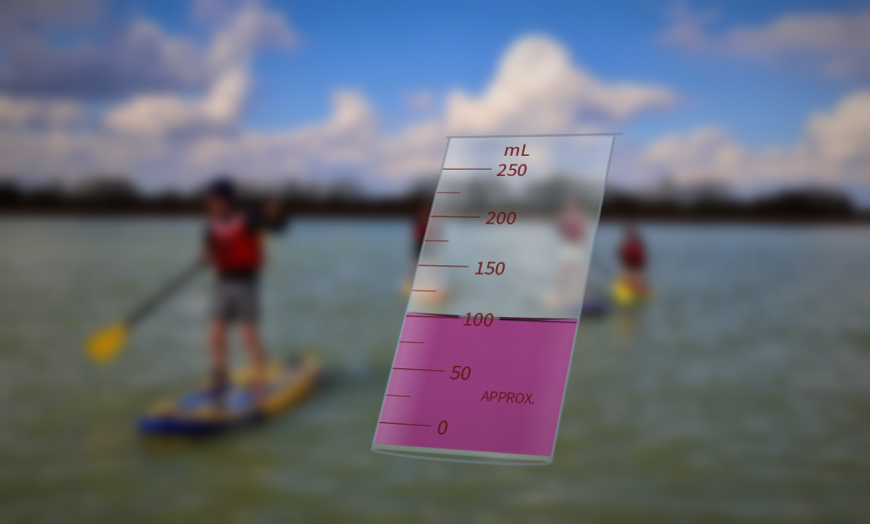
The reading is {"value": 100, "unit": "mL"}
